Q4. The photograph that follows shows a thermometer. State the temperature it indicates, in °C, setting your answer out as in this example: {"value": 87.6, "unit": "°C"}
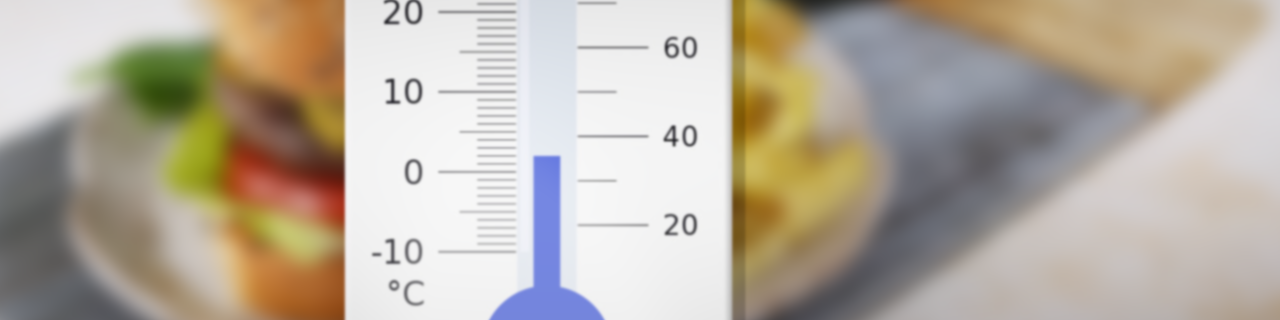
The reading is {"value": 2, "unit": "°C"}
